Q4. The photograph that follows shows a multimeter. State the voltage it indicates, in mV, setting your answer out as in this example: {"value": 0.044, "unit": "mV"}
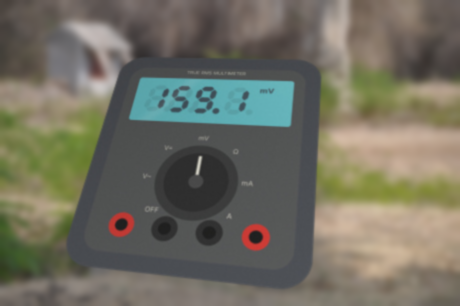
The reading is {"value": 159.1, "unit": "mV"}
